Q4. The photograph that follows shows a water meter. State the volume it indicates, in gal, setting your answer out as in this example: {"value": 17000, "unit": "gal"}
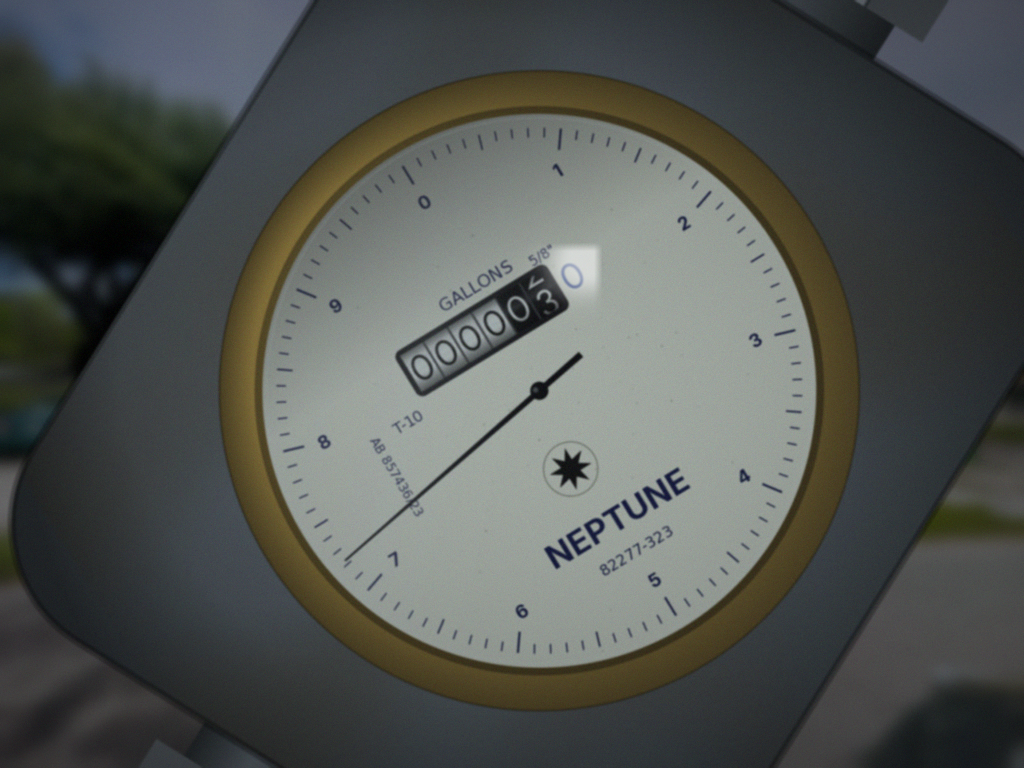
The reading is {"value": 27.2, "unit": "gal"}
